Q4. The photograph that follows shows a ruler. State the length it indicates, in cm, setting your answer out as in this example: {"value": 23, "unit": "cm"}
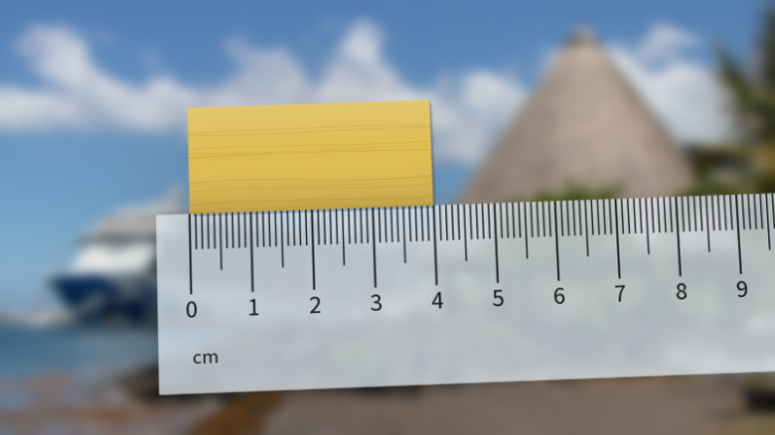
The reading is {"value": 4, "unit": "cm"}
